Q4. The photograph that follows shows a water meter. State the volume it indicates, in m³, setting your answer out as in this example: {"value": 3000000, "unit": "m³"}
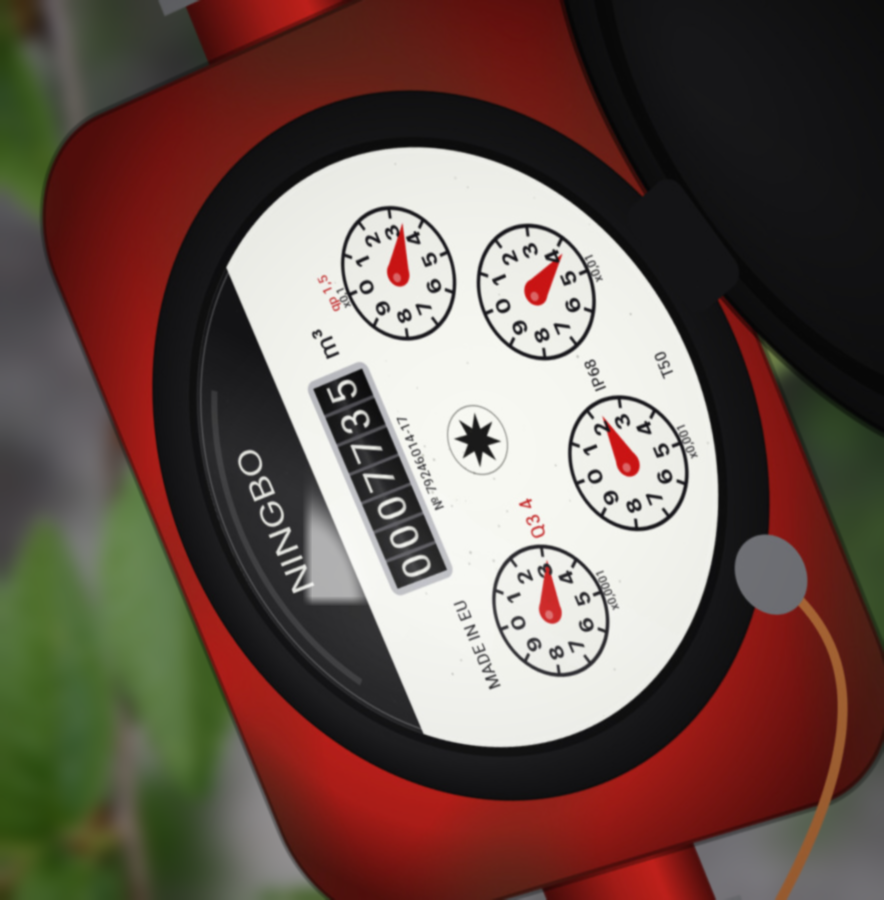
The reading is {"value": 7735.3423, "unit": "m³"}
